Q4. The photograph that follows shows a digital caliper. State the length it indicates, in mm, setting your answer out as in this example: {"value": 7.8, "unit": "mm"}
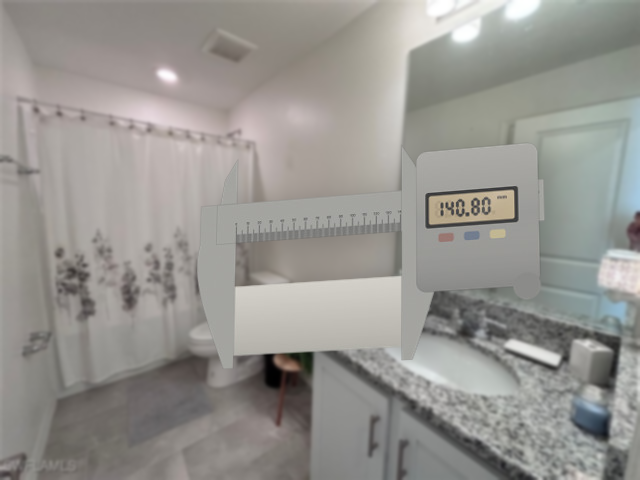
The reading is {"value": 140.80, "unit": "mm"}
